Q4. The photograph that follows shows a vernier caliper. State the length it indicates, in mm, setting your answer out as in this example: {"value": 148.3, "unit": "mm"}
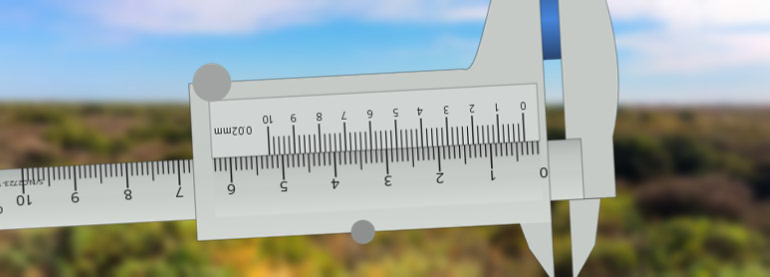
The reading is {"value": 3.5, "unit": "mm"}
